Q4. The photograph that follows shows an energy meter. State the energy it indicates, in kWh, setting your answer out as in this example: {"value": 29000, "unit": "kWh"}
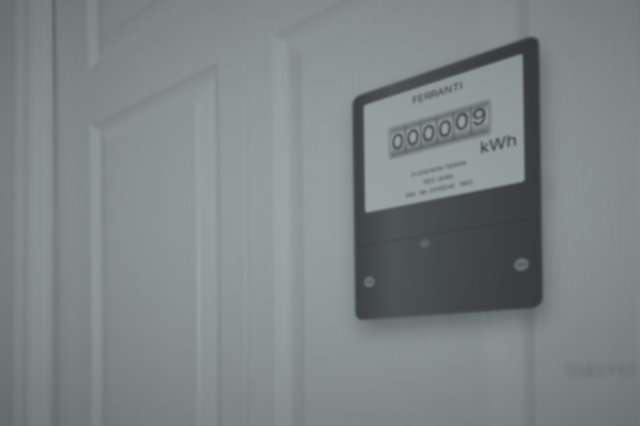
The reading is {"value": 9, "unit": "kWh"}
